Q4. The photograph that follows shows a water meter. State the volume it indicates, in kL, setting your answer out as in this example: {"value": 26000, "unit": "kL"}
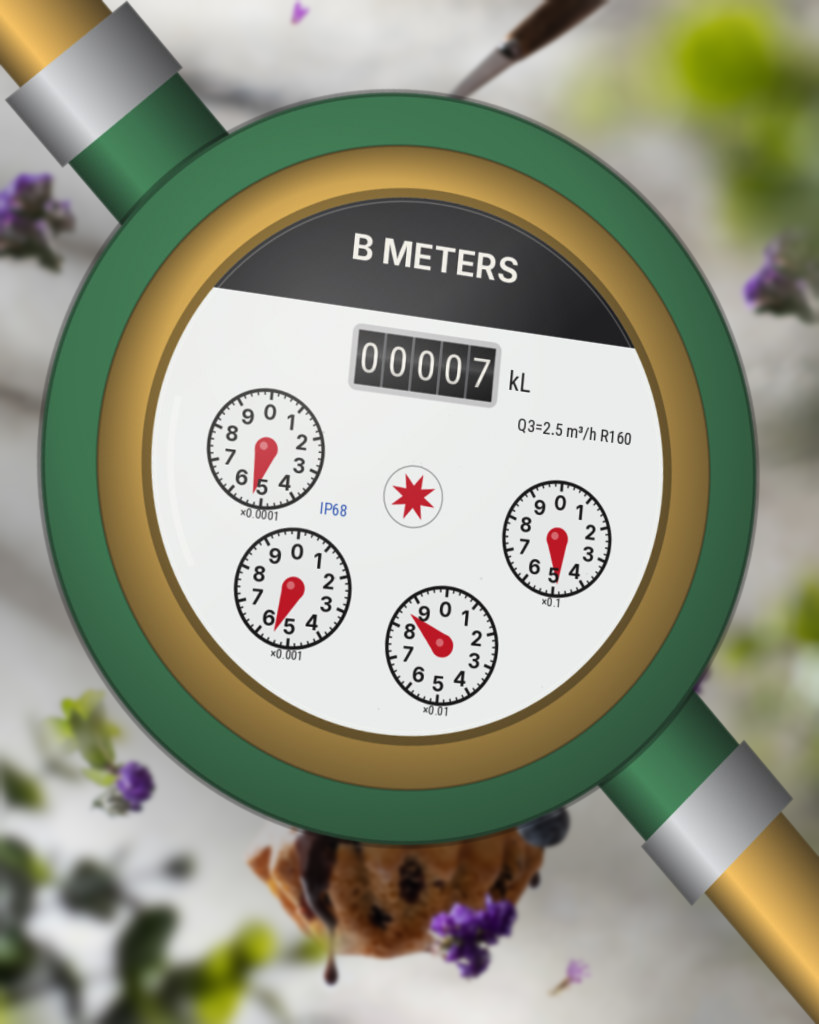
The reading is {"value": 7.4855, "unit": "kL"}
